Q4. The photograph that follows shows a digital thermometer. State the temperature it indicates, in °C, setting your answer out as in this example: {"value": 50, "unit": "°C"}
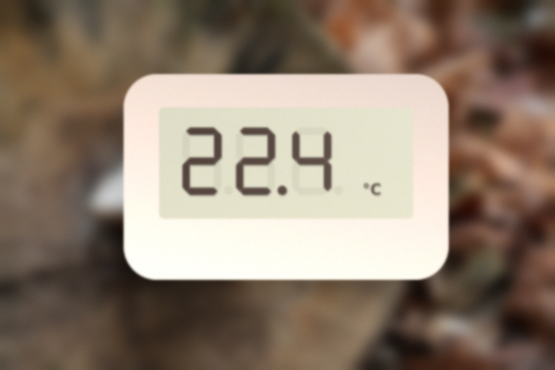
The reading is {"value": 22.4, "unit": "°C"}
